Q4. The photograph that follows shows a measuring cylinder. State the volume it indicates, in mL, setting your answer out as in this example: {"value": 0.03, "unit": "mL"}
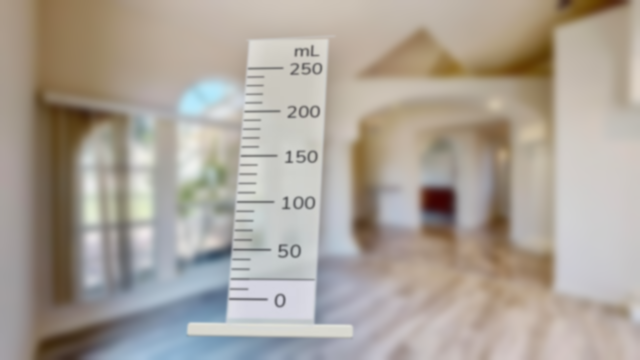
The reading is {"value": 20, "unit": "mL"}
